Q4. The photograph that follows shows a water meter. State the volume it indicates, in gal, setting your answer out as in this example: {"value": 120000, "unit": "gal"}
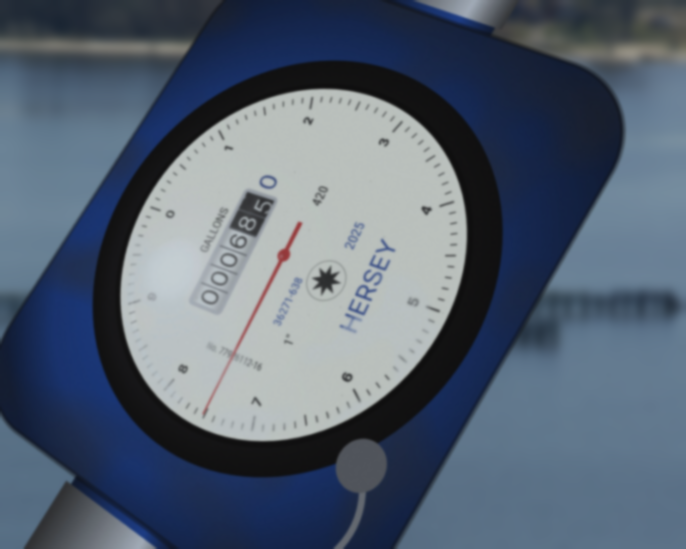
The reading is {"value": 6847.5, "unit": "gal"}
